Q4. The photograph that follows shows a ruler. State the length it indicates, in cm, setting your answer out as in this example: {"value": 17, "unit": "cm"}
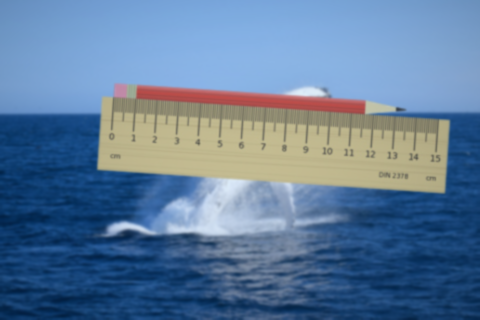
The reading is {"value": 13.5, "unit": "cm"}
